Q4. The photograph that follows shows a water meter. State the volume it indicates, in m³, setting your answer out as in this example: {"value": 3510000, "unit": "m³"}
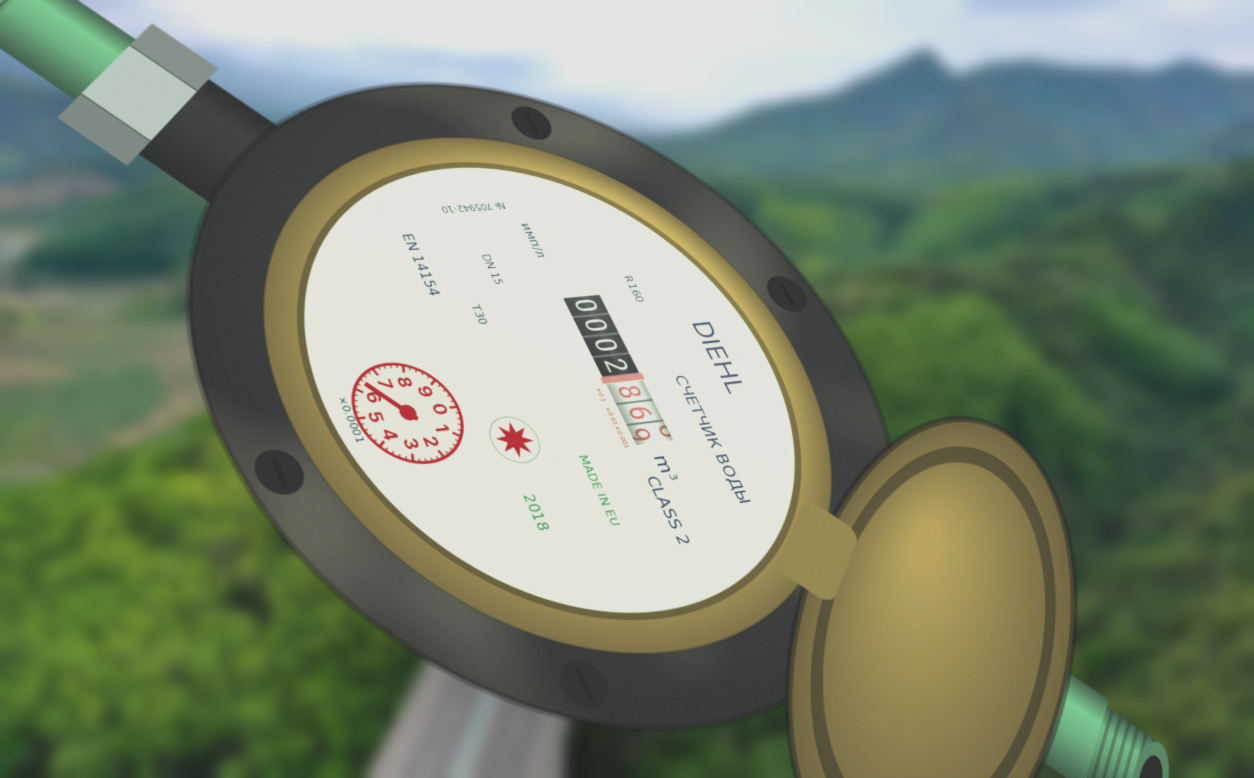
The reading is {"value": 2.8686, "unit": "m³"}
